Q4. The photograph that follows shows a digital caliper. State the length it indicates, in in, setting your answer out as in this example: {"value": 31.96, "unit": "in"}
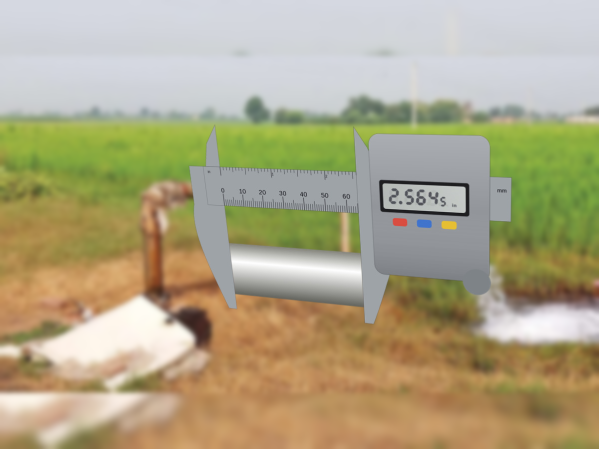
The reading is {"value": 2.5645, "unit": "in"}
